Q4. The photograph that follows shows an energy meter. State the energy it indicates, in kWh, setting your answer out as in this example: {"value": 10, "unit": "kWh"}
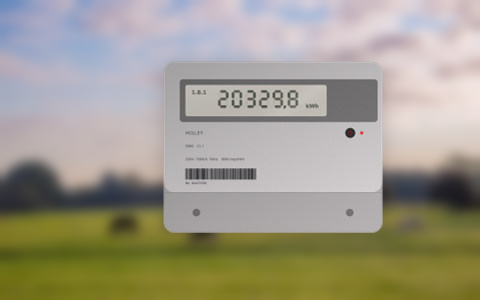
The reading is {"value": 20329.8, "unit": "kWh"}
